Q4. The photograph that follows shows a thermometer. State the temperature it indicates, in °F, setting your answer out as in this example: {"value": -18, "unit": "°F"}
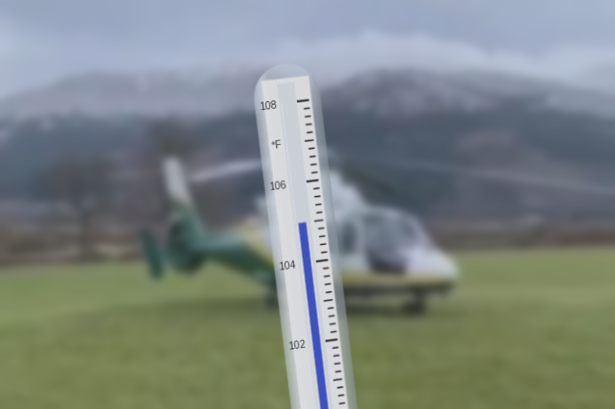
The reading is {"value": 105, "unit": "°F"}
